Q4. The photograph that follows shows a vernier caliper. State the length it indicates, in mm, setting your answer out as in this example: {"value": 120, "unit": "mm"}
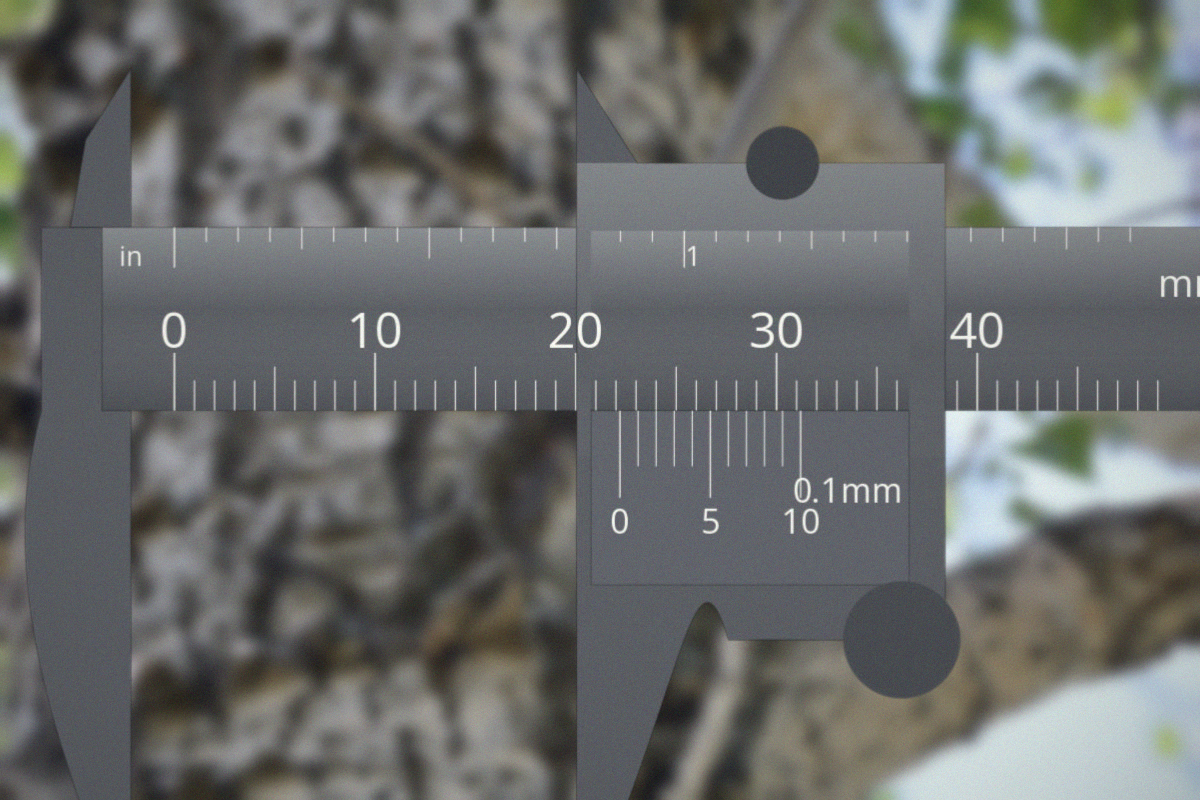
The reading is {"value": 22.2, "unit": "mm"}
